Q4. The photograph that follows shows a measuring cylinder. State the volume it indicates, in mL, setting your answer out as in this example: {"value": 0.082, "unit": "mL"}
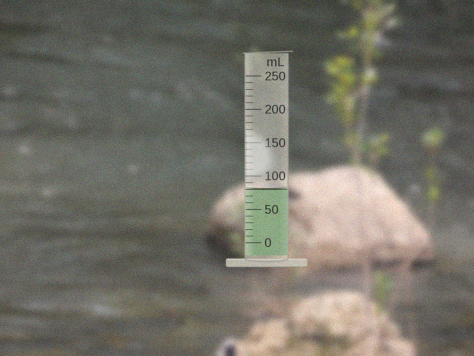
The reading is {"value": 80, "unit": "mL"}
